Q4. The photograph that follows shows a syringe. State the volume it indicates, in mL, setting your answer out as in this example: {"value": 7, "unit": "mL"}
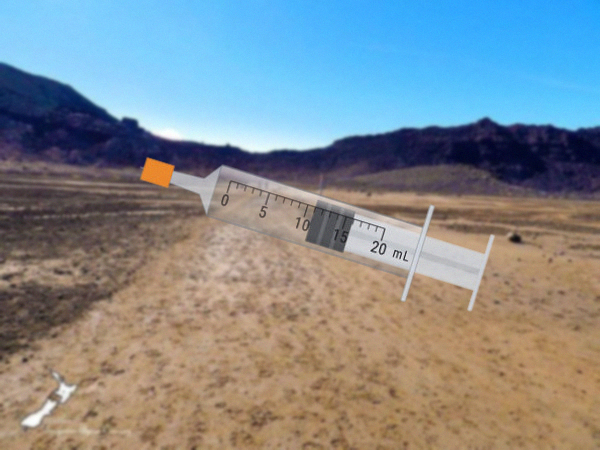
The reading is {"value": 11, "unit": "mL"}
